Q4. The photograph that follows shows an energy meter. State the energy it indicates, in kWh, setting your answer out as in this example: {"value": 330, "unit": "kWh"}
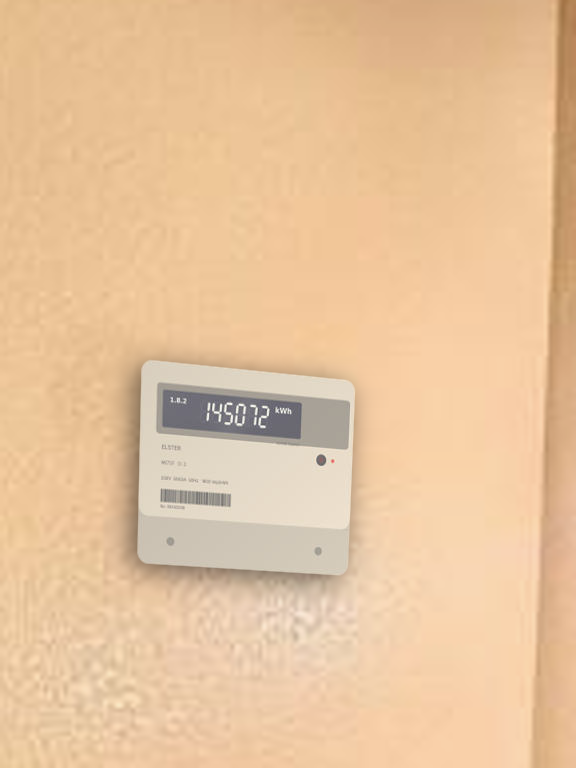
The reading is {"value": 145072, "unit": "kWh"}
